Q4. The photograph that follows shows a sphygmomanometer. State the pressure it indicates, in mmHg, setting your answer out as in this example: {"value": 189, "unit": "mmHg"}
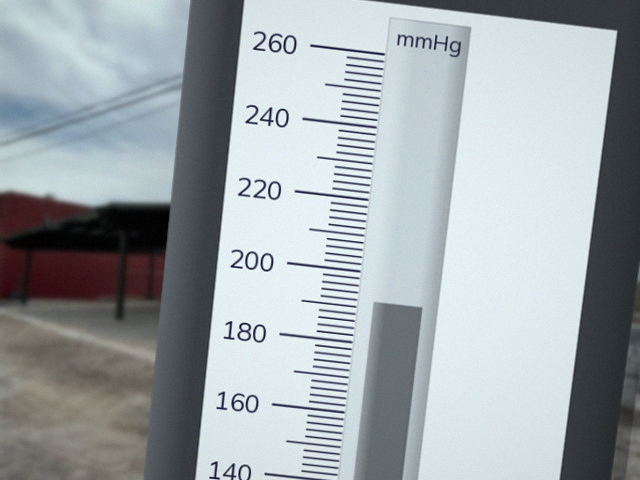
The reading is {"value": 192, "unit": "mmHg"}
